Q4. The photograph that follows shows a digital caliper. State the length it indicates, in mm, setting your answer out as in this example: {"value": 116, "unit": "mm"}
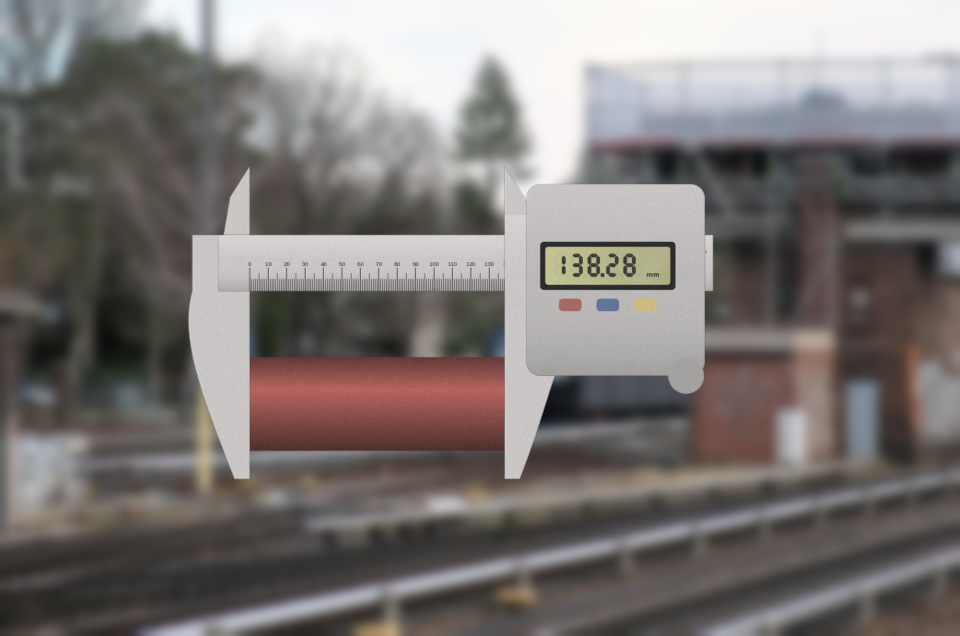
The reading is {"value": 138.28, "unit": "mm"}
